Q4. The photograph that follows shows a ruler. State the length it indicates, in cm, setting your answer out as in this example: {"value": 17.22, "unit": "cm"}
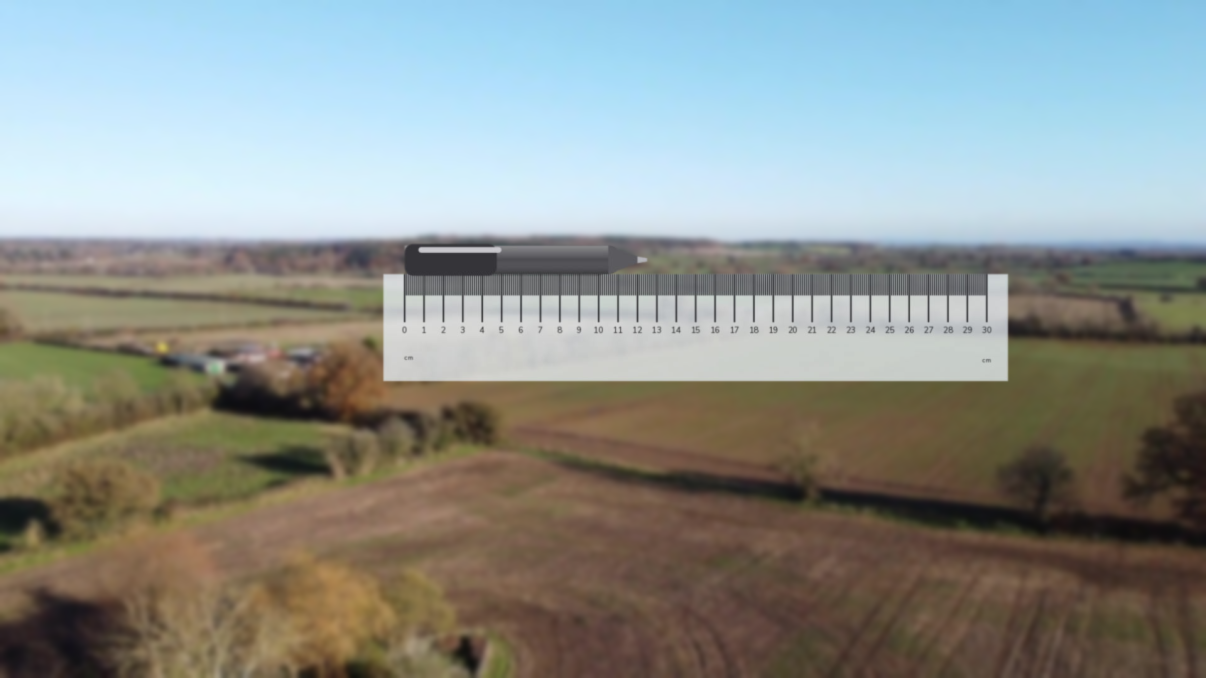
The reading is {"value": 12.5, "unit": "cm"}
